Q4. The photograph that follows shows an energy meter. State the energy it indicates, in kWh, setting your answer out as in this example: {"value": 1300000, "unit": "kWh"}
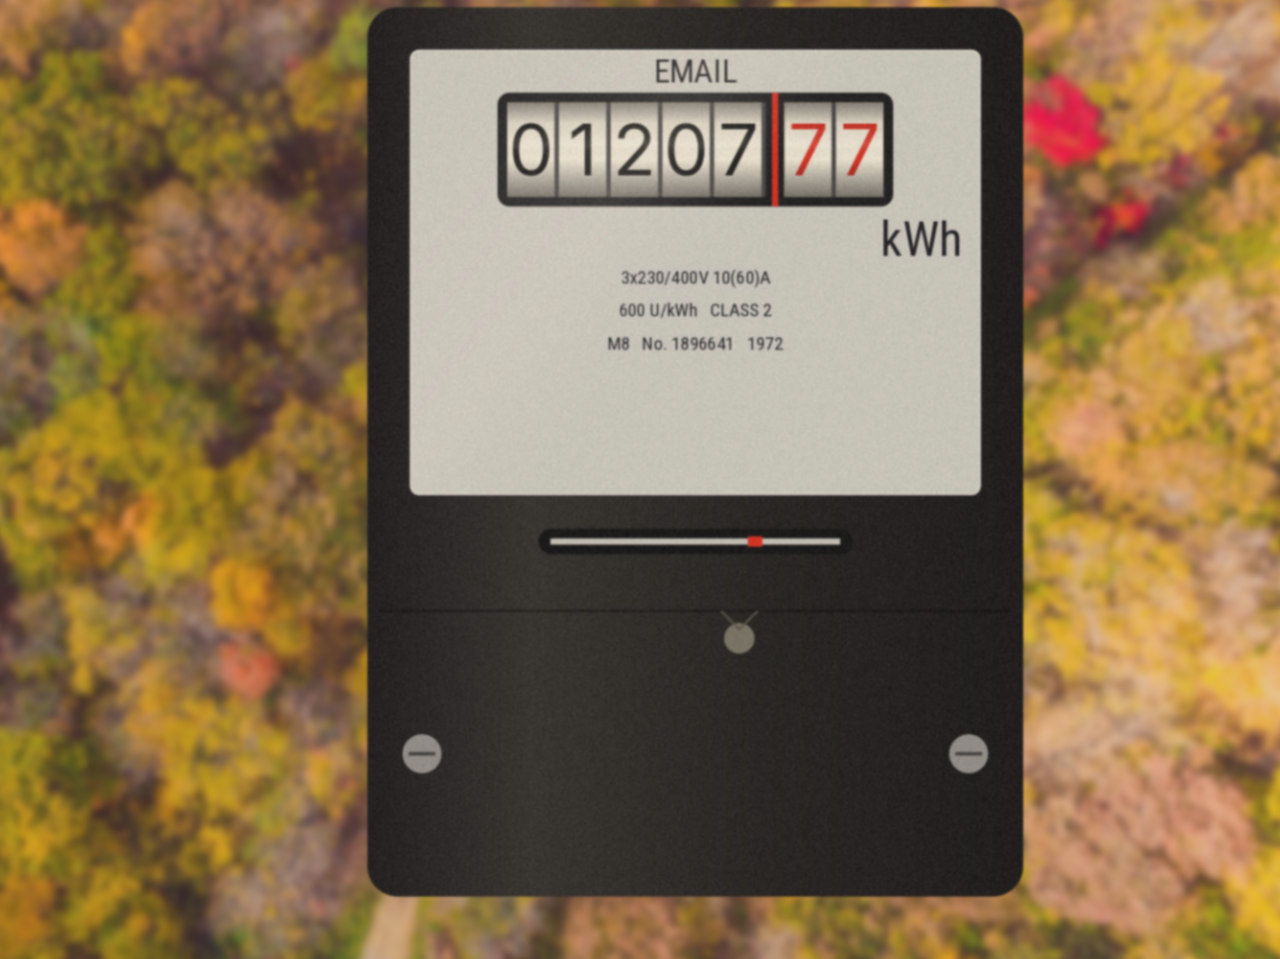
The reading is {"value": 1207.77, "unit": "kWh"}
